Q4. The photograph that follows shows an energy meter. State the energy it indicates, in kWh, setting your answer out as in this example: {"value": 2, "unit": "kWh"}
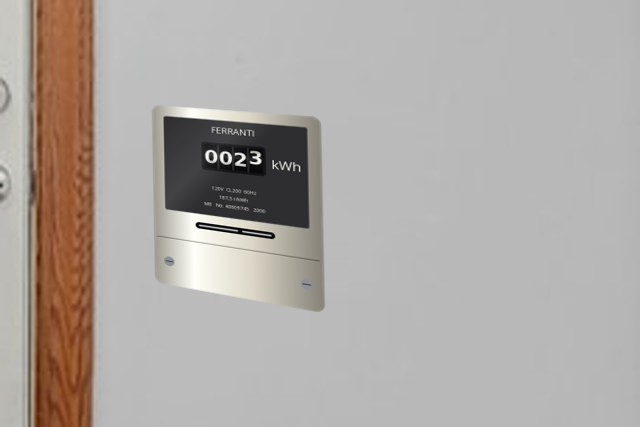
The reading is {"value": 23, "unit": "kWh"}
